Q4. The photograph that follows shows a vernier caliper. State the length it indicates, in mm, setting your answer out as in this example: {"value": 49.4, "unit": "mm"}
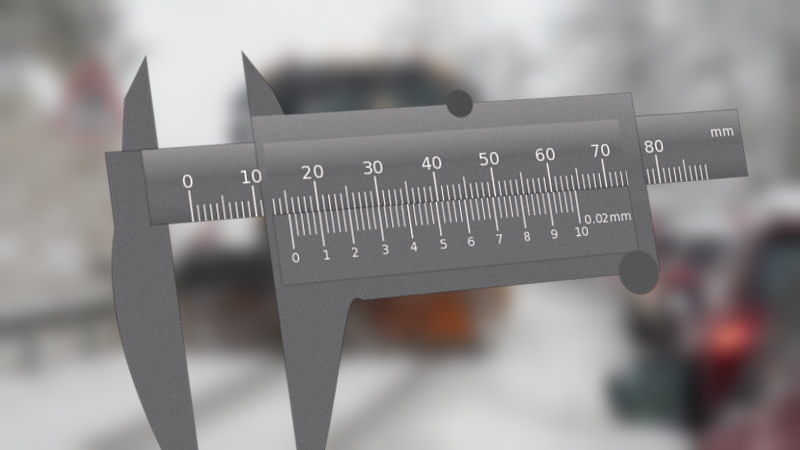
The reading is {"value": 15.2, "unit": "mm"}
